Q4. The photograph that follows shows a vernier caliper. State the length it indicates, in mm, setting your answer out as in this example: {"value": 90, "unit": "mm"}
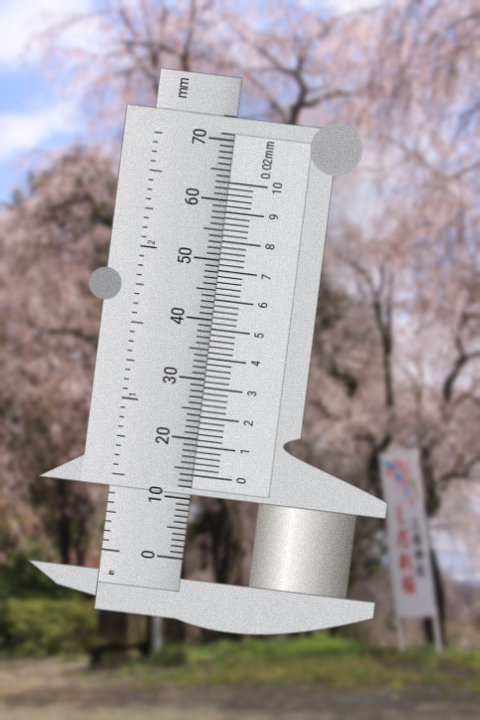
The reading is {"value": 14.0, "unit": "mm"}
